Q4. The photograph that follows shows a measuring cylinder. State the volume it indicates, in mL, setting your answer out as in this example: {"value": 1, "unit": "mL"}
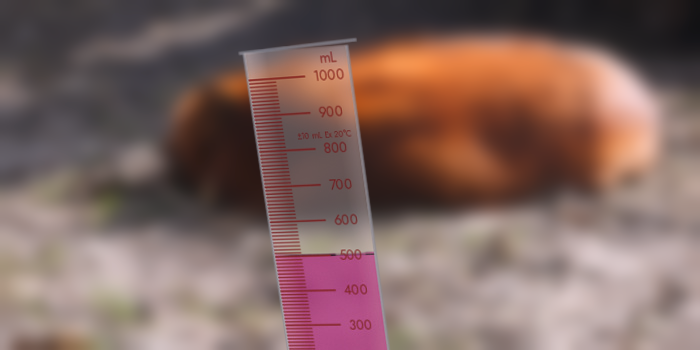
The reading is {"value": 500, "unit": "mL"}
